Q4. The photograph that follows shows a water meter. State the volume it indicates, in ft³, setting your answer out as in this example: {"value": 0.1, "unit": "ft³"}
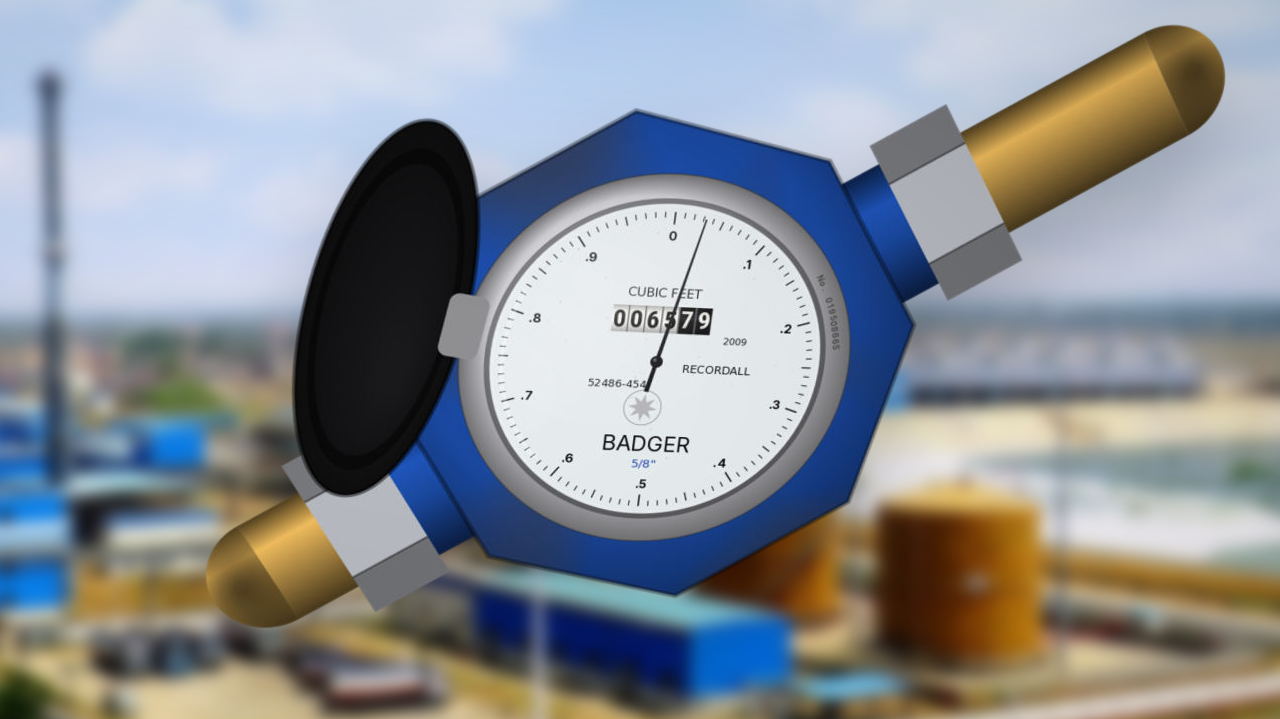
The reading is {"value": 6579.03, "unit": "ft³"}
